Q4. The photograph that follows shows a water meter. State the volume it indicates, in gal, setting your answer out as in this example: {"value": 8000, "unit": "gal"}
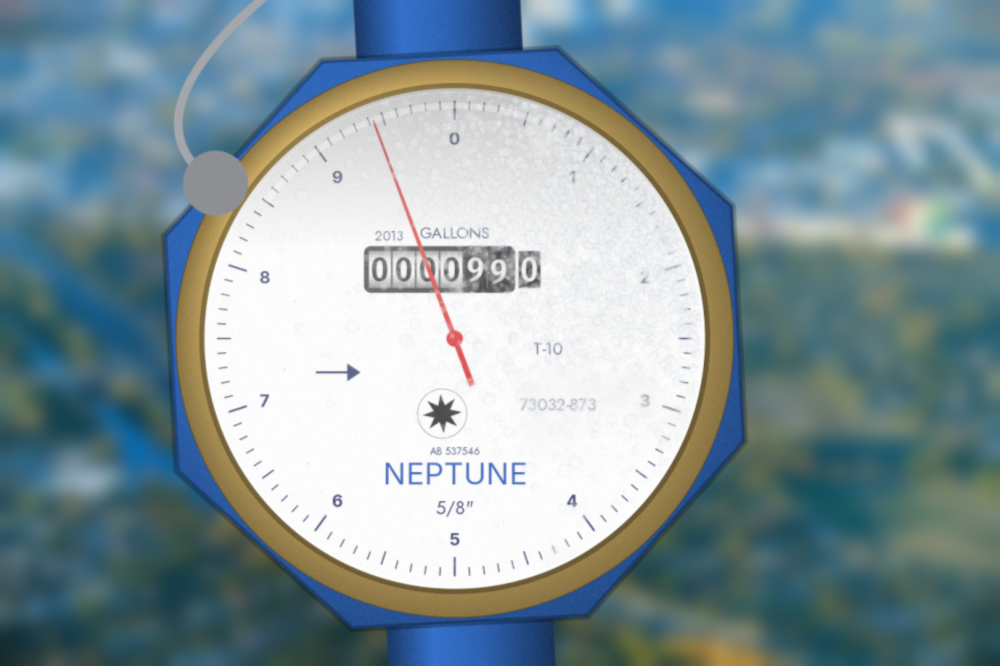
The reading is {"value": 989.4, "unit": "gal"}
